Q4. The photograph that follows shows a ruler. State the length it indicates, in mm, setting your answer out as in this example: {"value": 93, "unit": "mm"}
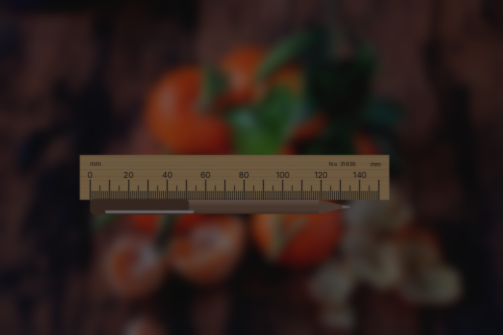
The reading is {"value": 135, "unit": "mm"}
